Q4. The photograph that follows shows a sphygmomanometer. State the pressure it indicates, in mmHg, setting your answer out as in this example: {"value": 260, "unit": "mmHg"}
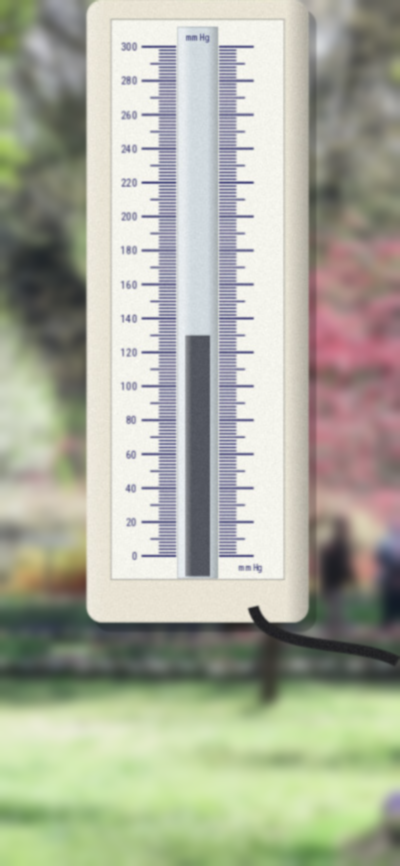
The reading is {"value": 130, "unit": "mmHg"}
